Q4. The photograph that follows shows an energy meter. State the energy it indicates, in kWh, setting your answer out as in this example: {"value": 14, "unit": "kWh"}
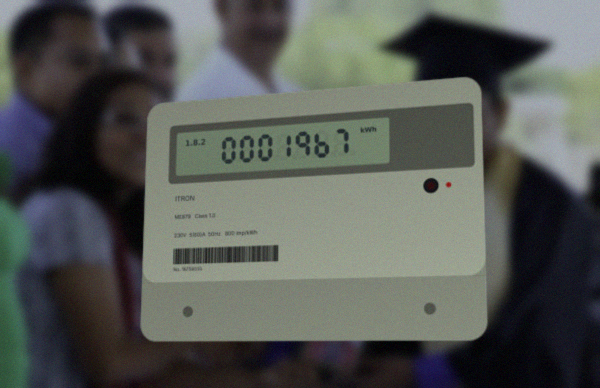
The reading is {"value": 1967, "unit": "kWh"}
